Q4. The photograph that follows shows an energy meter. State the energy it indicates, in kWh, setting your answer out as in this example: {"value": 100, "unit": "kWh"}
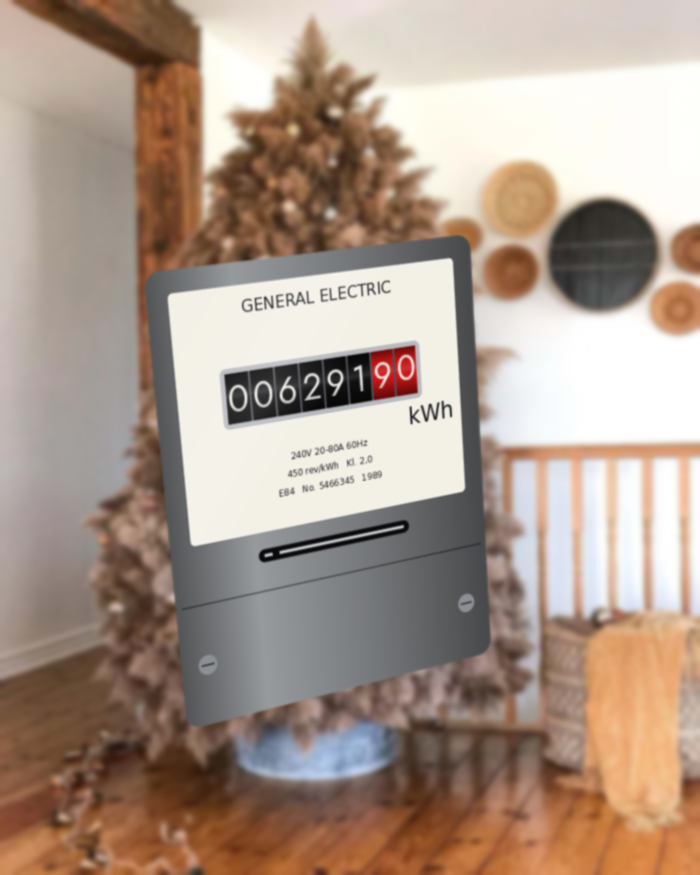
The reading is {"value": 6291.90, "unit": "kWh"}
